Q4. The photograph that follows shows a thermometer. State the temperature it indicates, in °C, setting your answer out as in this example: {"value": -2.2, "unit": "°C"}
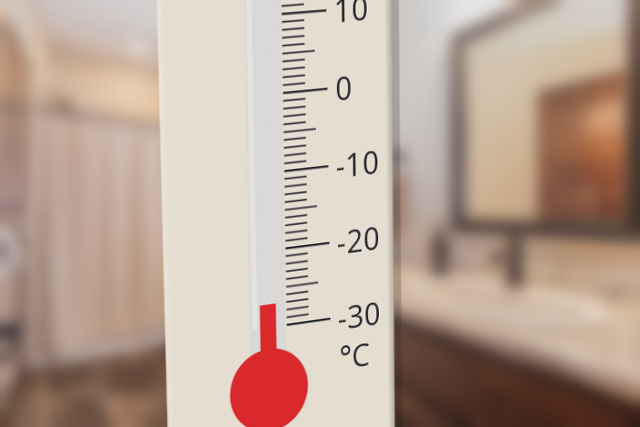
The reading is {"value": -27, "unit": "°C"}
